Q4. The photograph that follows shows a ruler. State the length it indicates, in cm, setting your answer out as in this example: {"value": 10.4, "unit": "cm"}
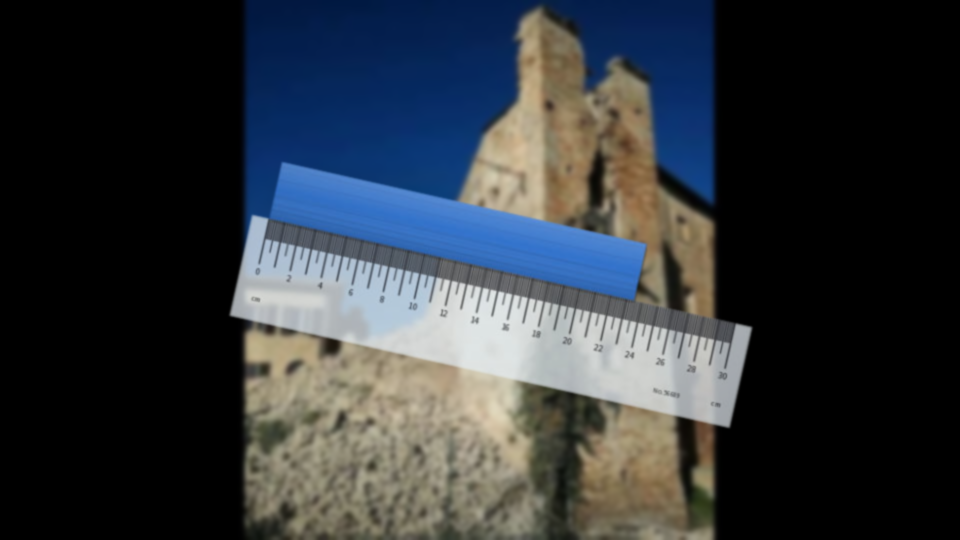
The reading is {"value": 23.5, "unit": "cm"}
